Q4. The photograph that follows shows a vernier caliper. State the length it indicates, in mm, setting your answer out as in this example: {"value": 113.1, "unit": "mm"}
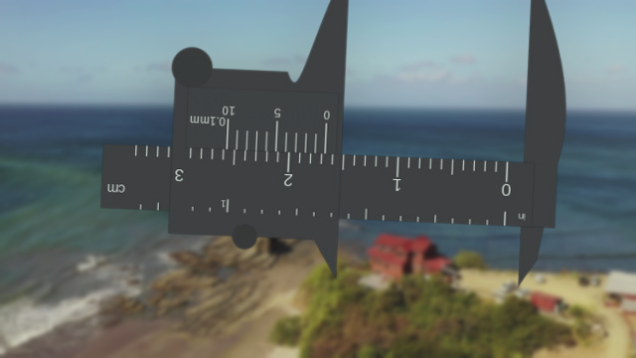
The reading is {"value": 16.7, "unit": "mm"}
